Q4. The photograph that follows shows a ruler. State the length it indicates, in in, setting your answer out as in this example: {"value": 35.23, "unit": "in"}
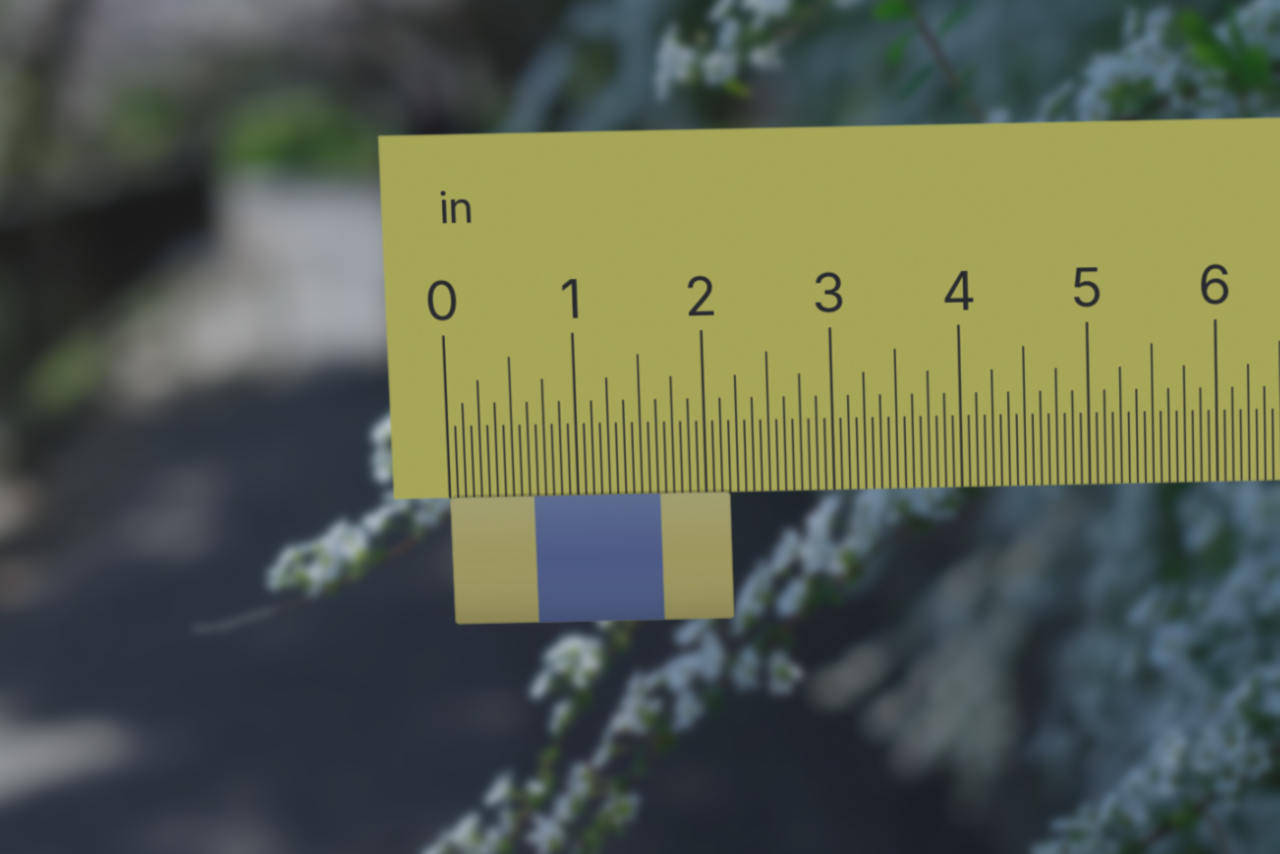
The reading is {"value": 2.1875, "unit": "in"}
